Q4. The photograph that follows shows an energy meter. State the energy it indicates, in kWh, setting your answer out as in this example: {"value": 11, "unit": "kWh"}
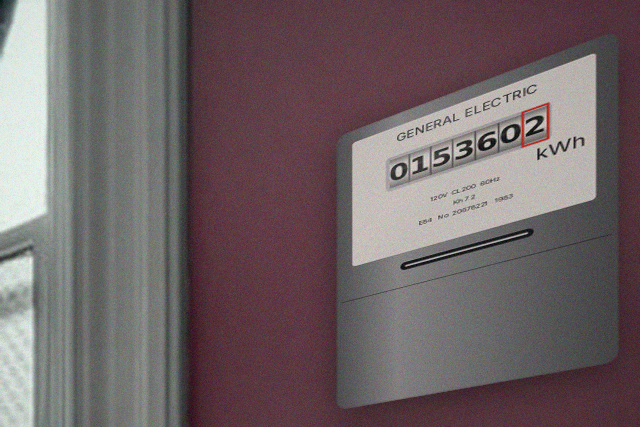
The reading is {"value": 15360.2, "unit": "kWh"}
